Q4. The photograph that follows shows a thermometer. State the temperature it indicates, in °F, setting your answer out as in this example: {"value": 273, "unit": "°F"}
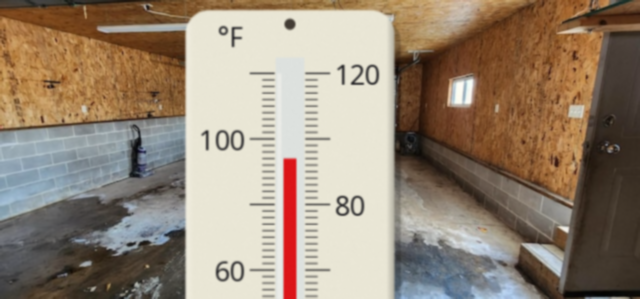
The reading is {"value": 94, "unit": "°F"}
